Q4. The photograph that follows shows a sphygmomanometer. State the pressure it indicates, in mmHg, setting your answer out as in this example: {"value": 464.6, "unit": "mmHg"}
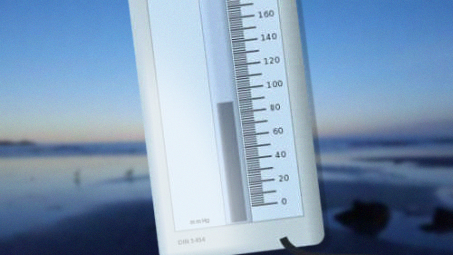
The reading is {"value": 90, "unit": "mmHg"}
